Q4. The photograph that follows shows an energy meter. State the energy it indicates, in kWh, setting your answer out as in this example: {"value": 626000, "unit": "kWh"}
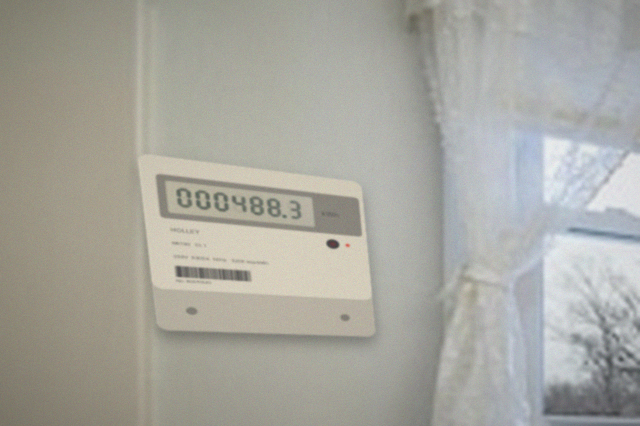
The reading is {"value": 488.3, "unit": "kWh"}
